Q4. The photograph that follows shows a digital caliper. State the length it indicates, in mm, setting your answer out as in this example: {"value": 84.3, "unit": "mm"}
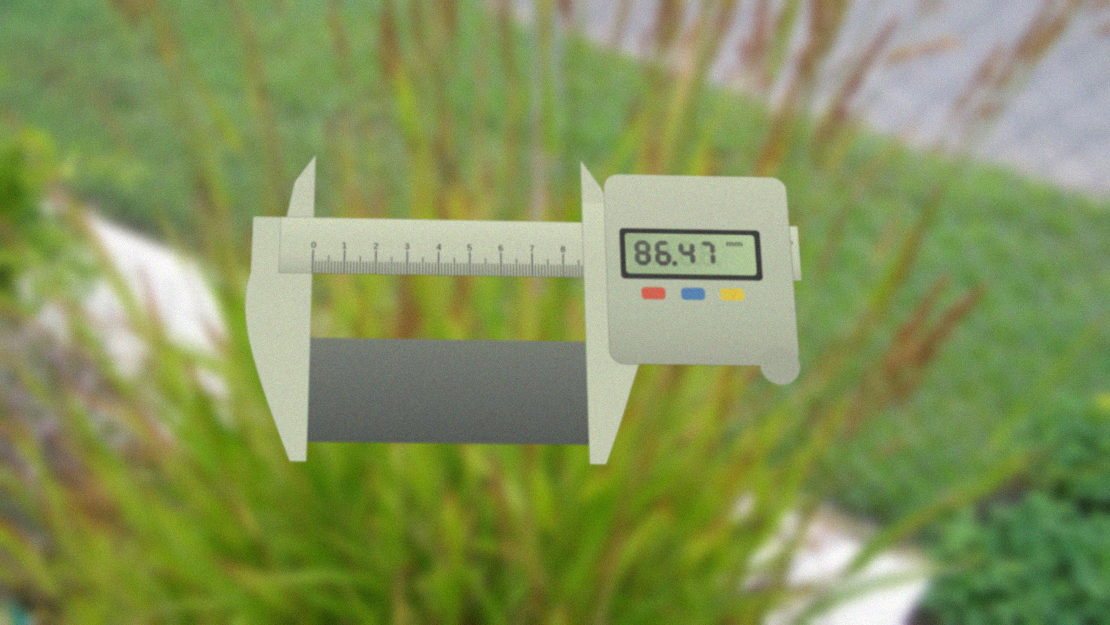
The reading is {"value": 86.47, "unit": "mm"}
